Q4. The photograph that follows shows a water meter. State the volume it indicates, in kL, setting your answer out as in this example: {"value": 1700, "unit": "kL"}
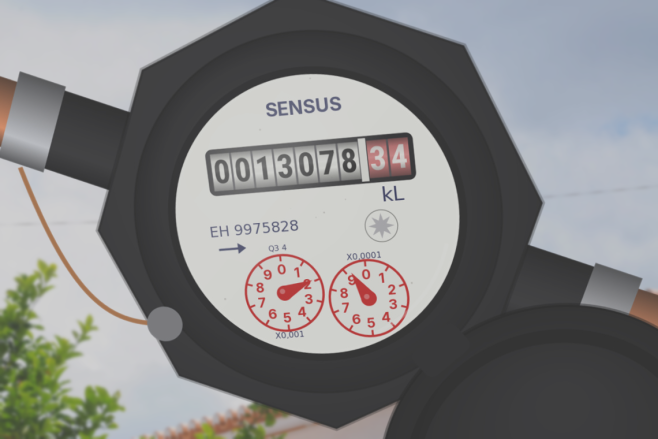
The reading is {"value": 13078.3419, "unit": "kL"}
